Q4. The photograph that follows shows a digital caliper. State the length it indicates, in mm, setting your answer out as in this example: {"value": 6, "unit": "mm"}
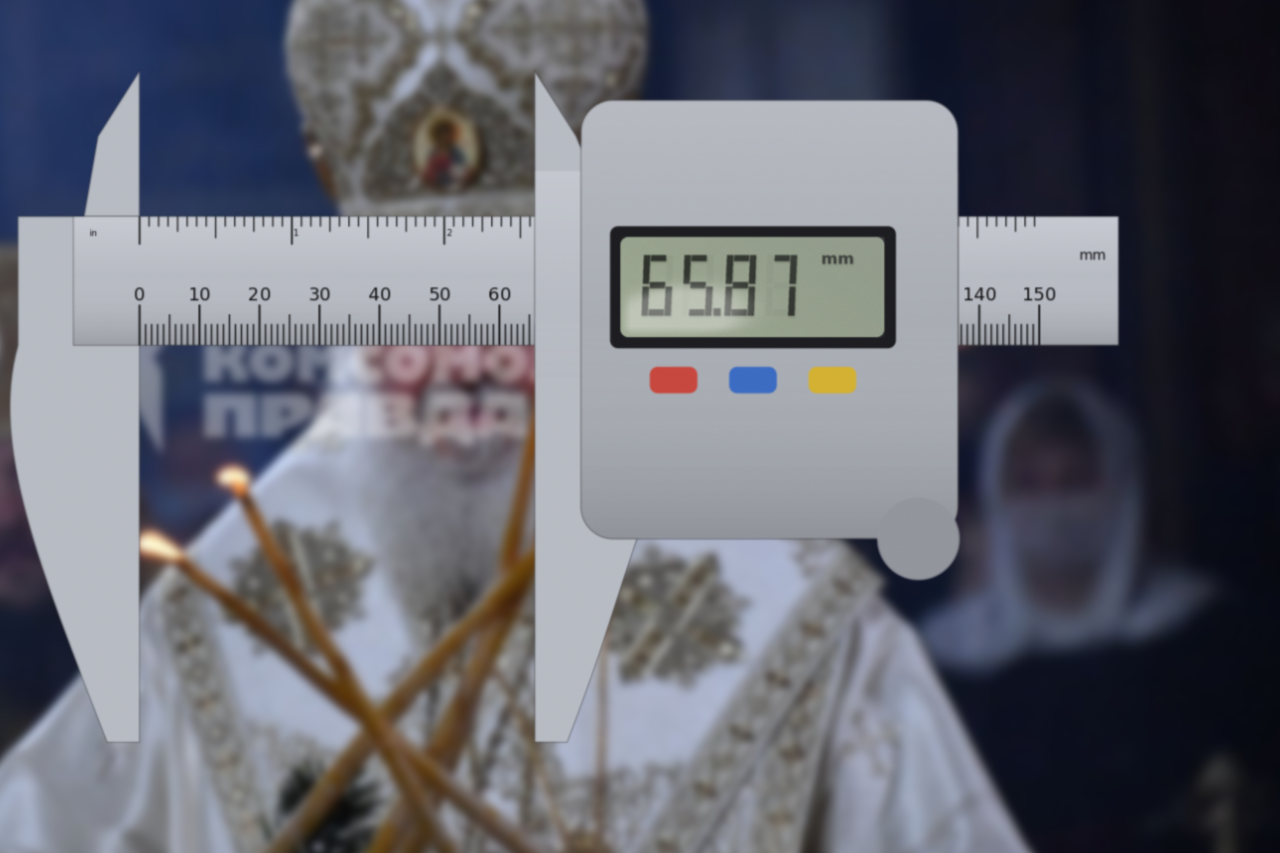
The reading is {"value": 65.87, "unit": "mm"}
